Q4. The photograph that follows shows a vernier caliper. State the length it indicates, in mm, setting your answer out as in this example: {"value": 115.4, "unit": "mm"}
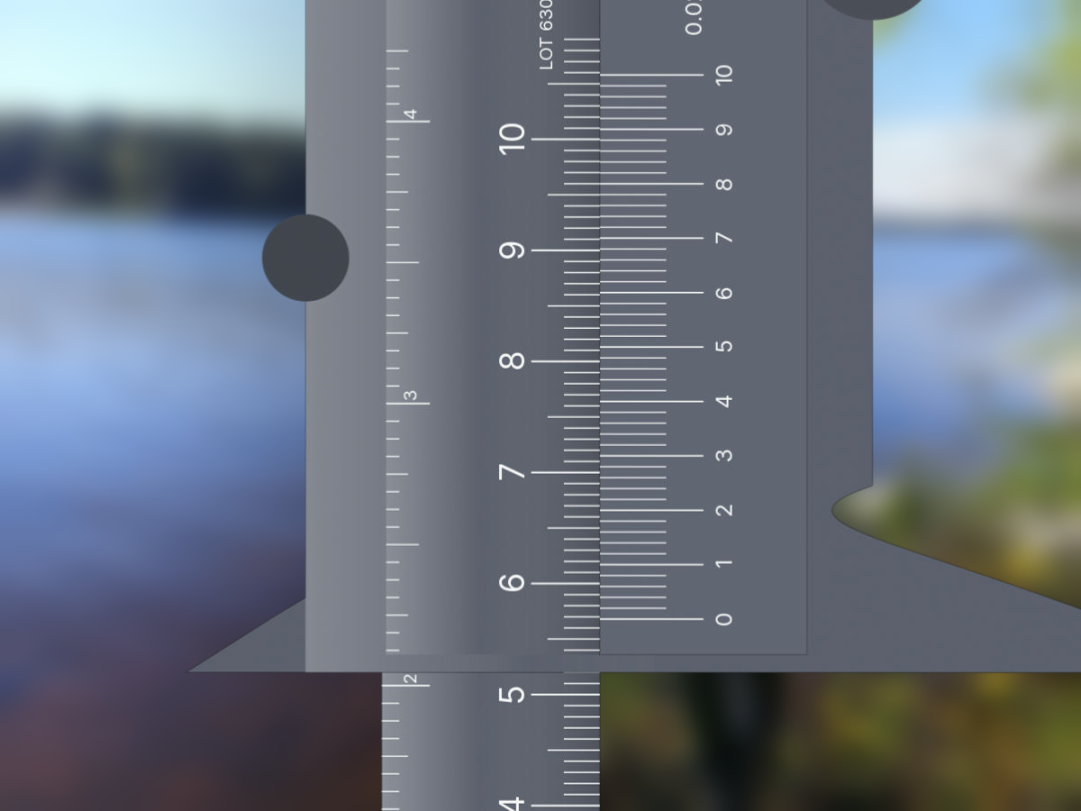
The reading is {"value": 56.8, "unit": "mm"}
